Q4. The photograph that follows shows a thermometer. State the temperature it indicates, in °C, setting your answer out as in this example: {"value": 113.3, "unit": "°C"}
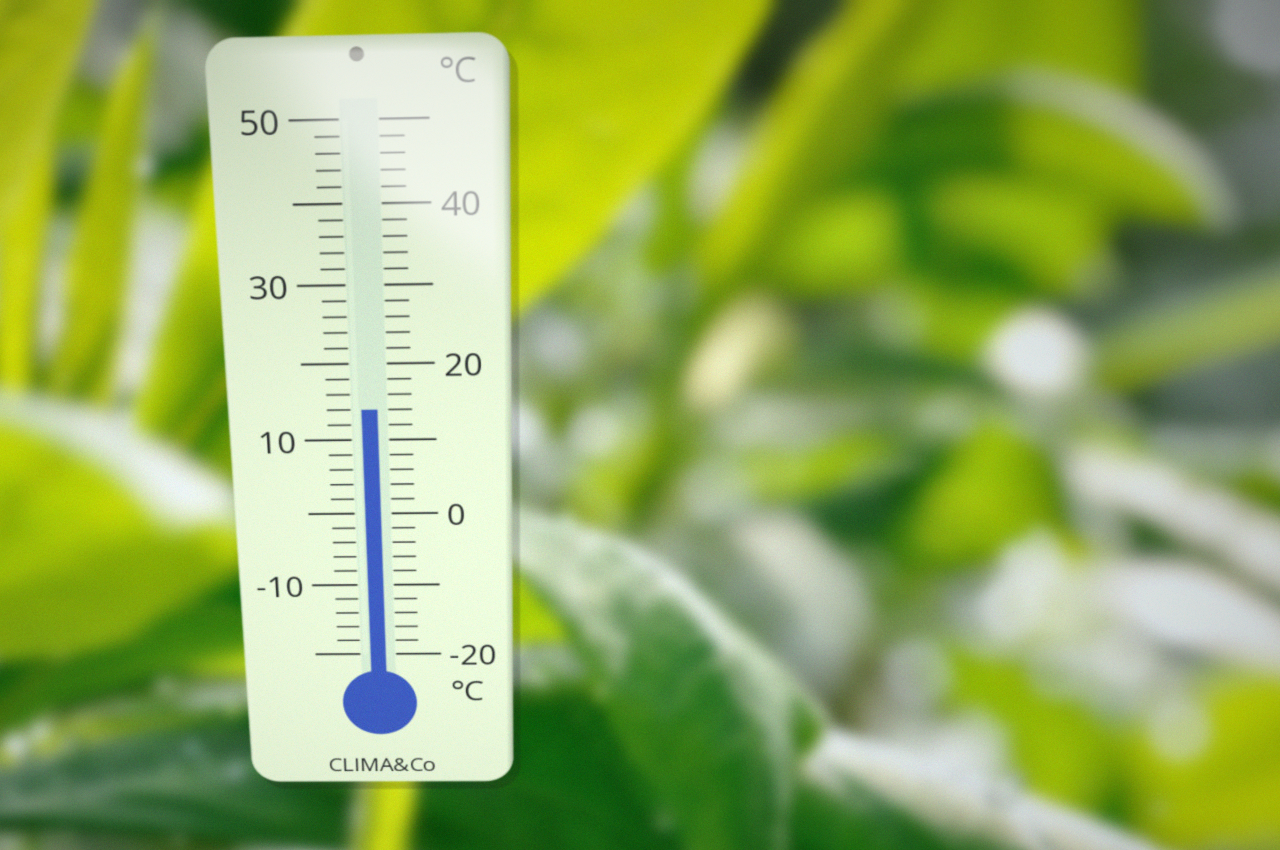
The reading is {"value": 14, "unit": "°C"}
